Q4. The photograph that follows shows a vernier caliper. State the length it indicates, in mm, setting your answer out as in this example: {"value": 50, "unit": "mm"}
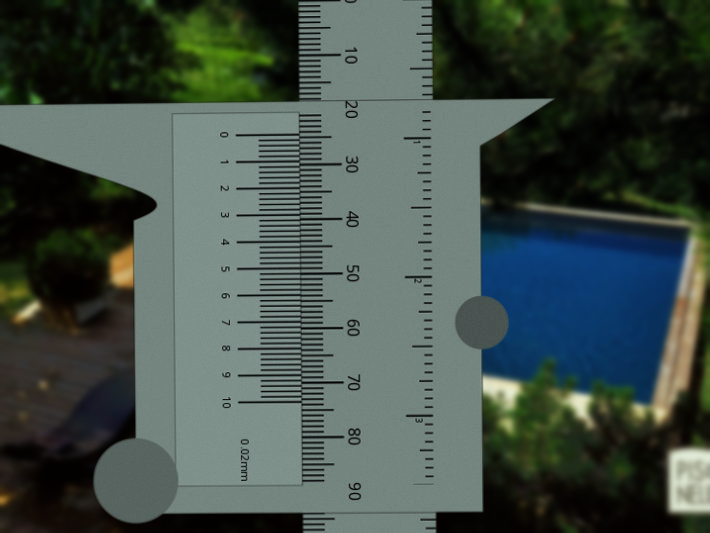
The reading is {"value": 24.5, "unit": "mm"}
